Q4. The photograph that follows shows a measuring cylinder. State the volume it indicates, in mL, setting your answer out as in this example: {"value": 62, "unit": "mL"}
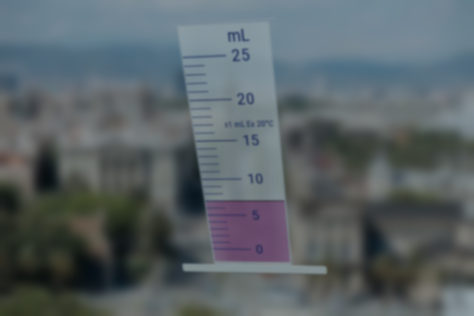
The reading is {"value": 7, "unit": "mL"}
